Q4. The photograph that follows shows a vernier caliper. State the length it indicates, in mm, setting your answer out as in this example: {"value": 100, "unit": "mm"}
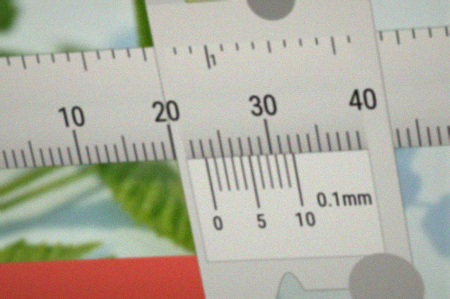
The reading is {"value": 23.2, "unit": "mm"}
